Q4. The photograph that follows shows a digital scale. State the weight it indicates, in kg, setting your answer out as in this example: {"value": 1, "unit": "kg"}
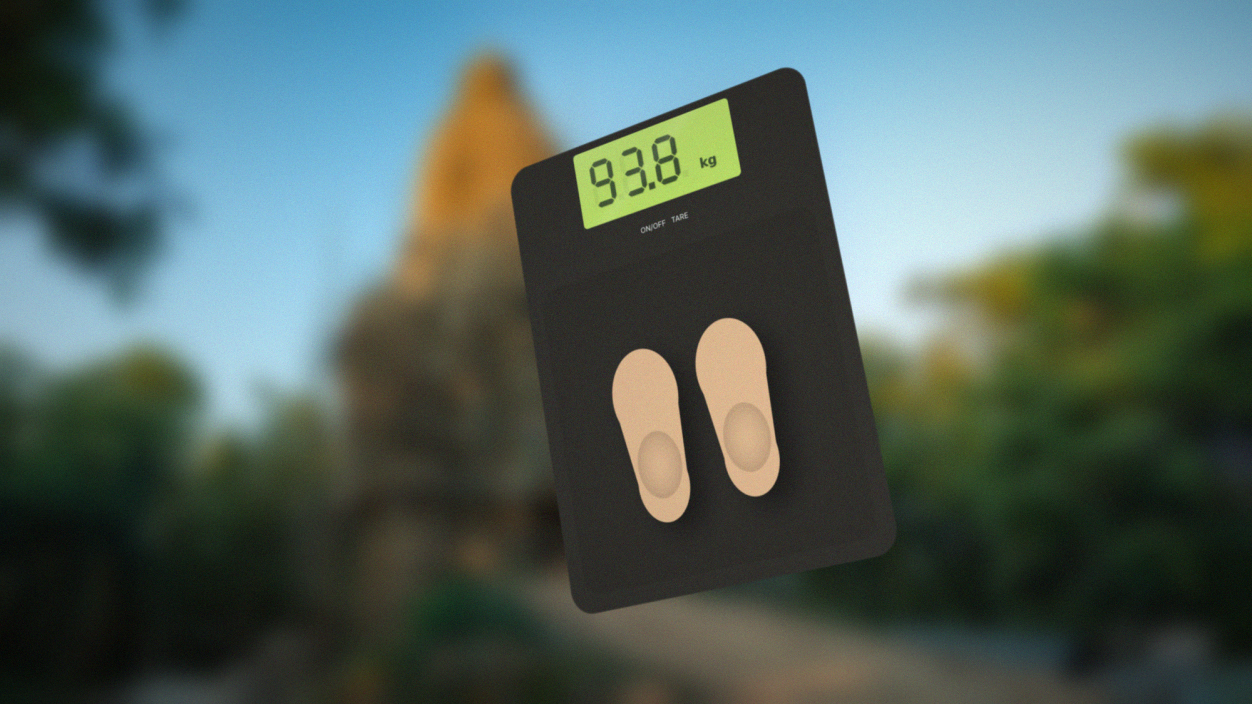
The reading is {"value": 93.8, "unit": "kg"}
